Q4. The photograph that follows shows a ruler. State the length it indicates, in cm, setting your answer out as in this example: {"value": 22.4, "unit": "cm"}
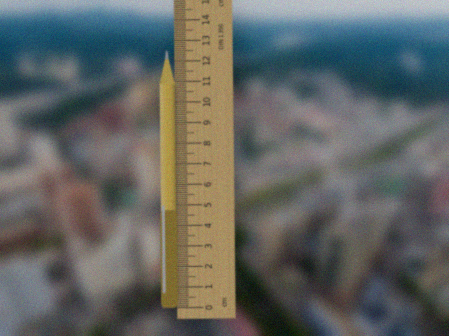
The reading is {"value": 12.5, "unit": "cm"}
